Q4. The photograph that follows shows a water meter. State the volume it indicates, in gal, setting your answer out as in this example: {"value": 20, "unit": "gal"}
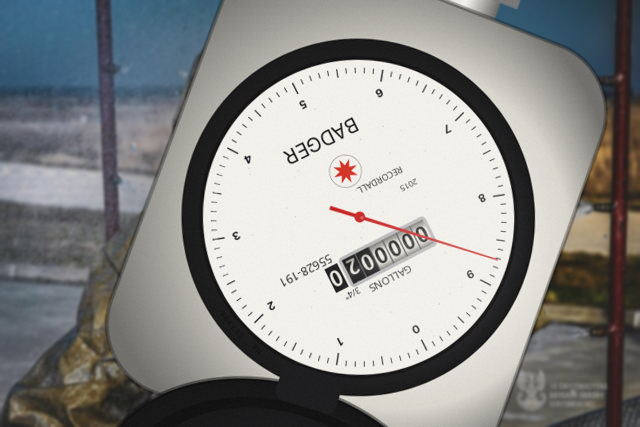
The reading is {"value": 18.7, "unit": "gal"}
